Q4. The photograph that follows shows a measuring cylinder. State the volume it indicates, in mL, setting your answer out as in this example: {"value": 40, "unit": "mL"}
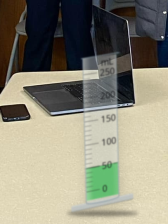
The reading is {"value": 50, "unit": "mL"}
